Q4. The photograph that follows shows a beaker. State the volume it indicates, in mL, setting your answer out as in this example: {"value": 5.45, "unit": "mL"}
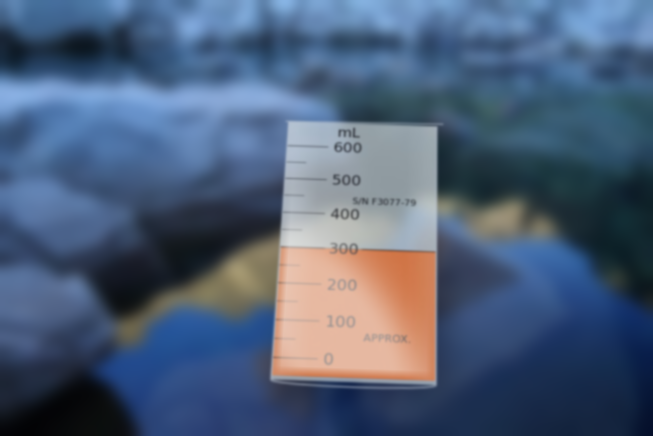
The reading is {"value": 300, "unit": "mL"}
